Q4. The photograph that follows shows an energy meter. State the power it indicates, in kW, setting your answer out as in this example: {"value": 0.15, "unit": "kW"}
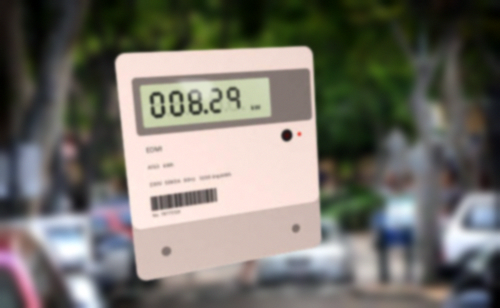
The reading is {"value": 8.29, "unit": "kW"}
